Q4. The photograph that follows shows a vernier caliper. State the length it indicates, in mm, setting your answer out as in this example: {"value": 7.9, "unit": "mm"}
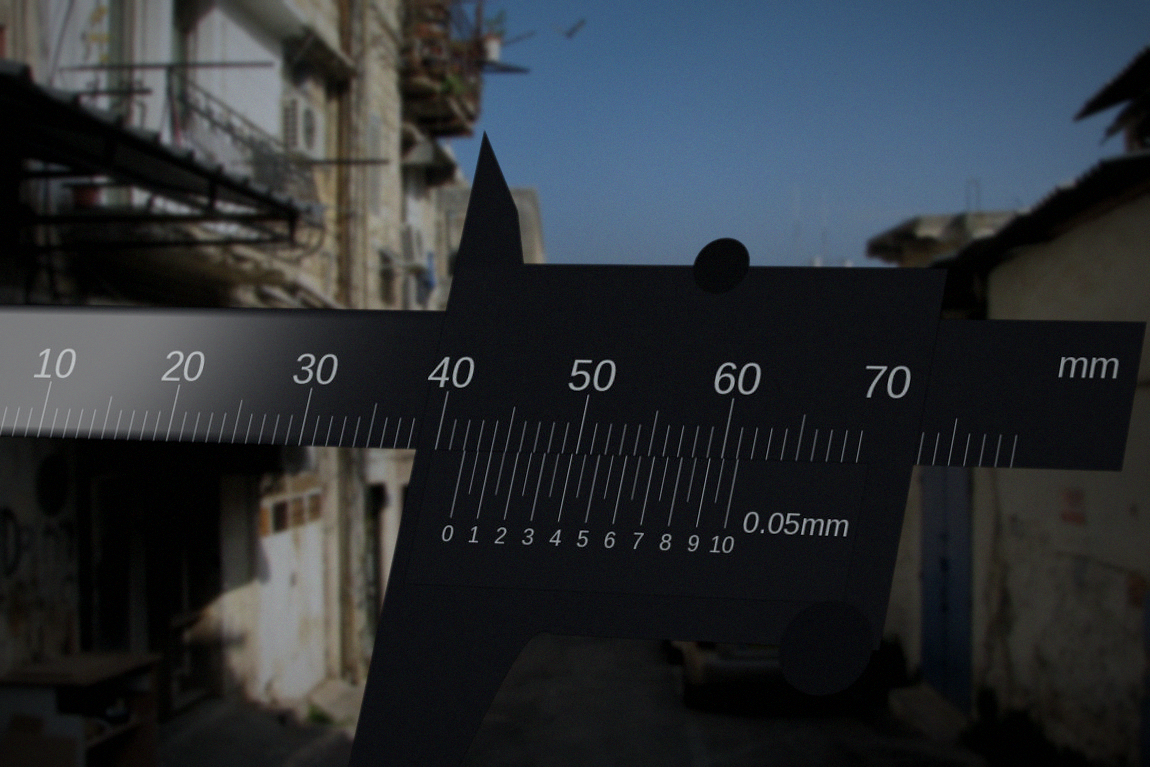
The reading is {"value": 42.1, "unit": "mm"}
